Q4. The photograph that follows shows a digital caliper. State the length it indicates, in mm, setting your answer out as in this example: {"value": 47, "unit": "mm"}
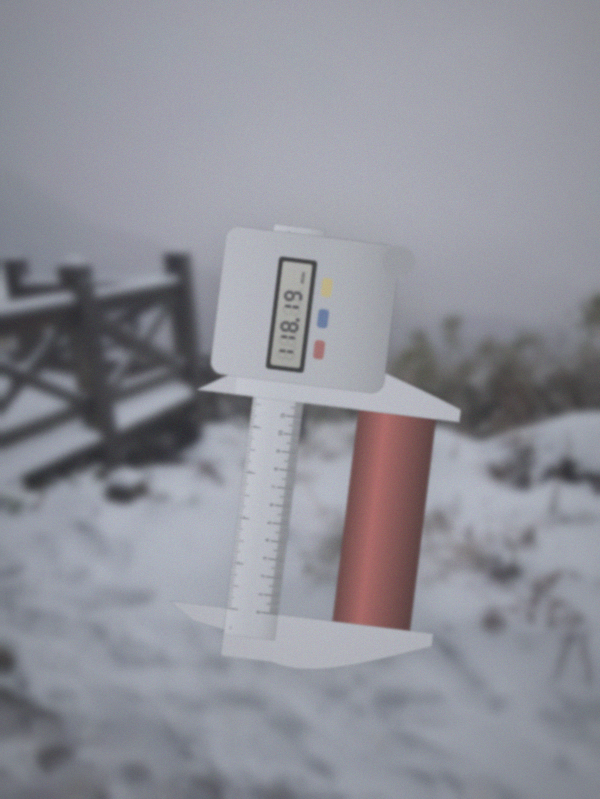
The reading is {"value": 118.19, "unit": "mm"}
